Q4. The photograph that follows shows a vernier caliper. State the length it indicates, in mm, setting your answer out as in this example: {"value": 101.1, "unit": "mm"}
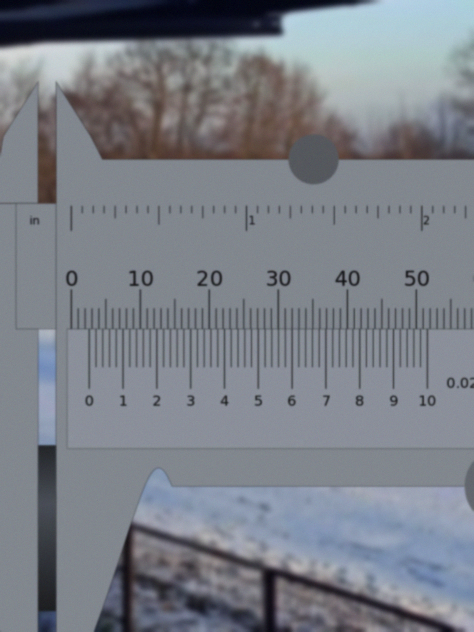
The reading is {"value": 2.6, "unit": "mm"}
